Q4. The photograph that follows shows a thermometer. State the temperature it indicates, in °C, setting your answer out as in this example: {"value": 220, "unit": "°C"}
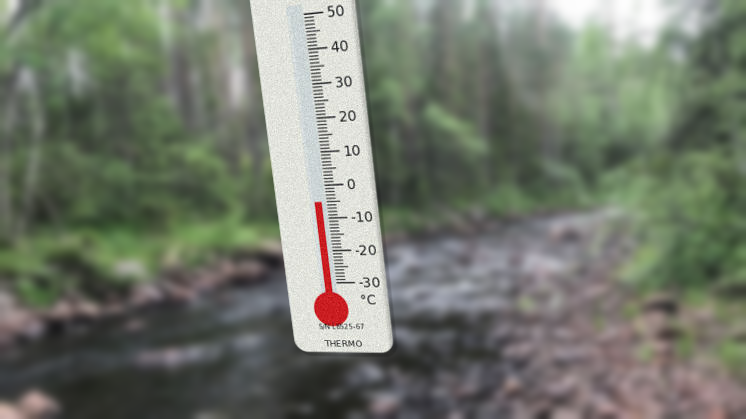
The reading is {"value": -5, "unit": "°C"}
